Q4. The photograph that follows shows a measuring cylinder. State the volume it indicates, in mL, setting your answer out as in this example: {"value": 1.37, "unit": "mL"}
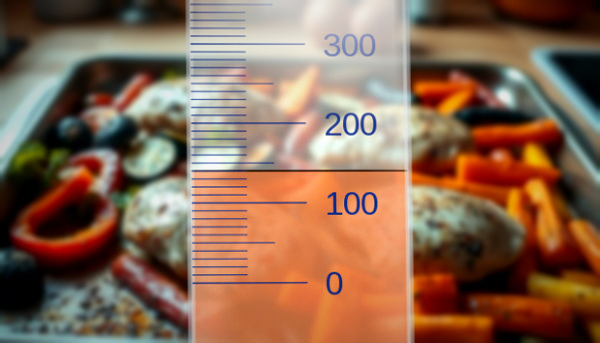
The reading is {"value": 140, "unit": "mL"}
